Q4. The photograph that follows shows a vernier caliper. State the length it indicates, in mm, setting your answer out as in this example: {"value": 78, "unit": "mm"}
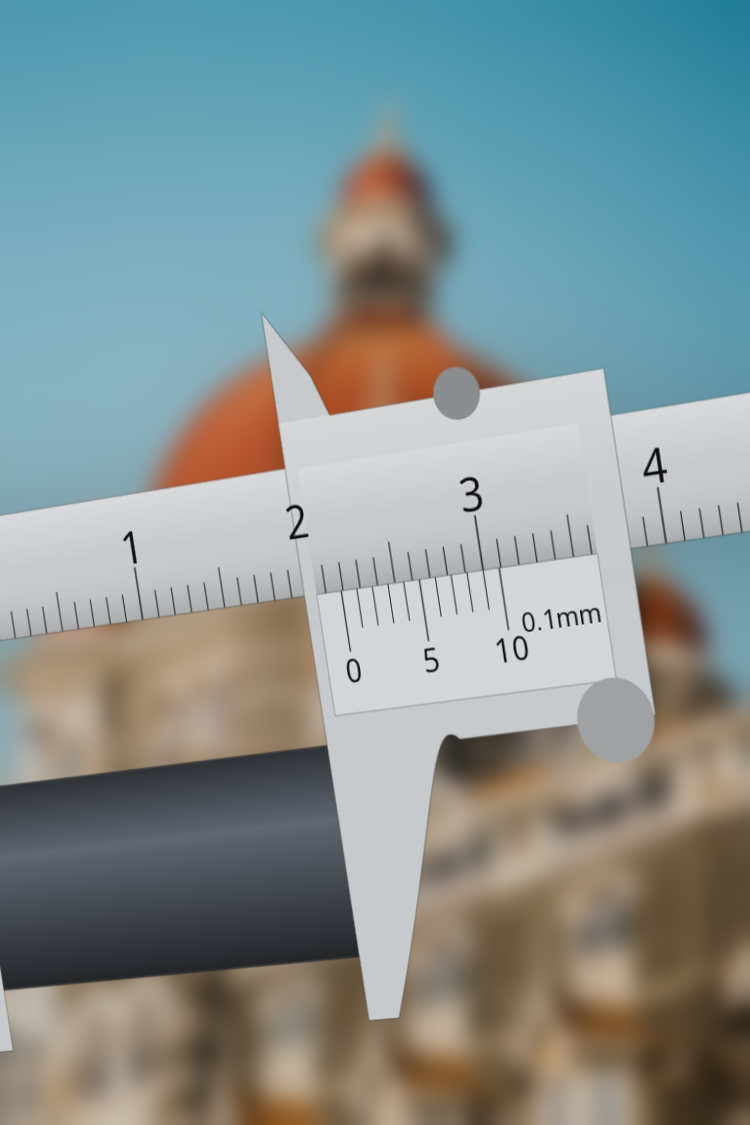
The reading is {"value": 21.9, "unit": "mm"}
